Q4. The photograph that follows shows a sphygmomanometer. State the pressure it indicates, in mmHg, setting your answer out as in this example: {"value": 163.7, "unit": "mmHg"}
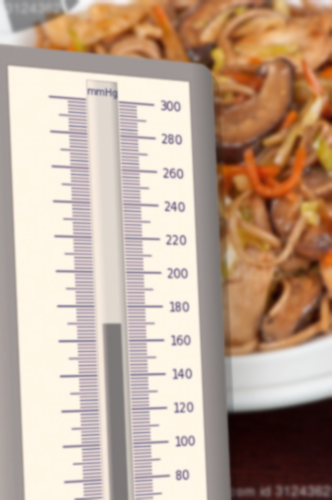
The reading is {"value": 170, "unit": "mmHg"}
